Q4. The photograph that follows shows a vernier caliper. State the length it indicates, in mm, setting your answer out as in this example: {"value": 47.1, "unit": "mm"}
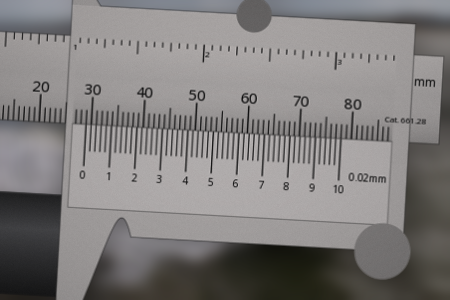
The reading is {"value": 29.0, "unit": "mm"}
